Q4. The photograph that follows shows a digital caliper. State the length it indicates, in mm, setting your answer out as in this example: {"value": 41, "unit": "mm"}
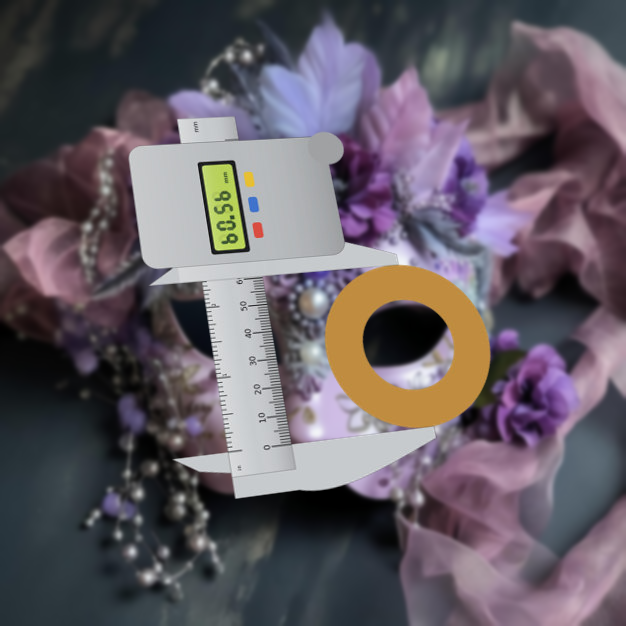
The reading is {"value": 60.56, "unit": "mm"}
